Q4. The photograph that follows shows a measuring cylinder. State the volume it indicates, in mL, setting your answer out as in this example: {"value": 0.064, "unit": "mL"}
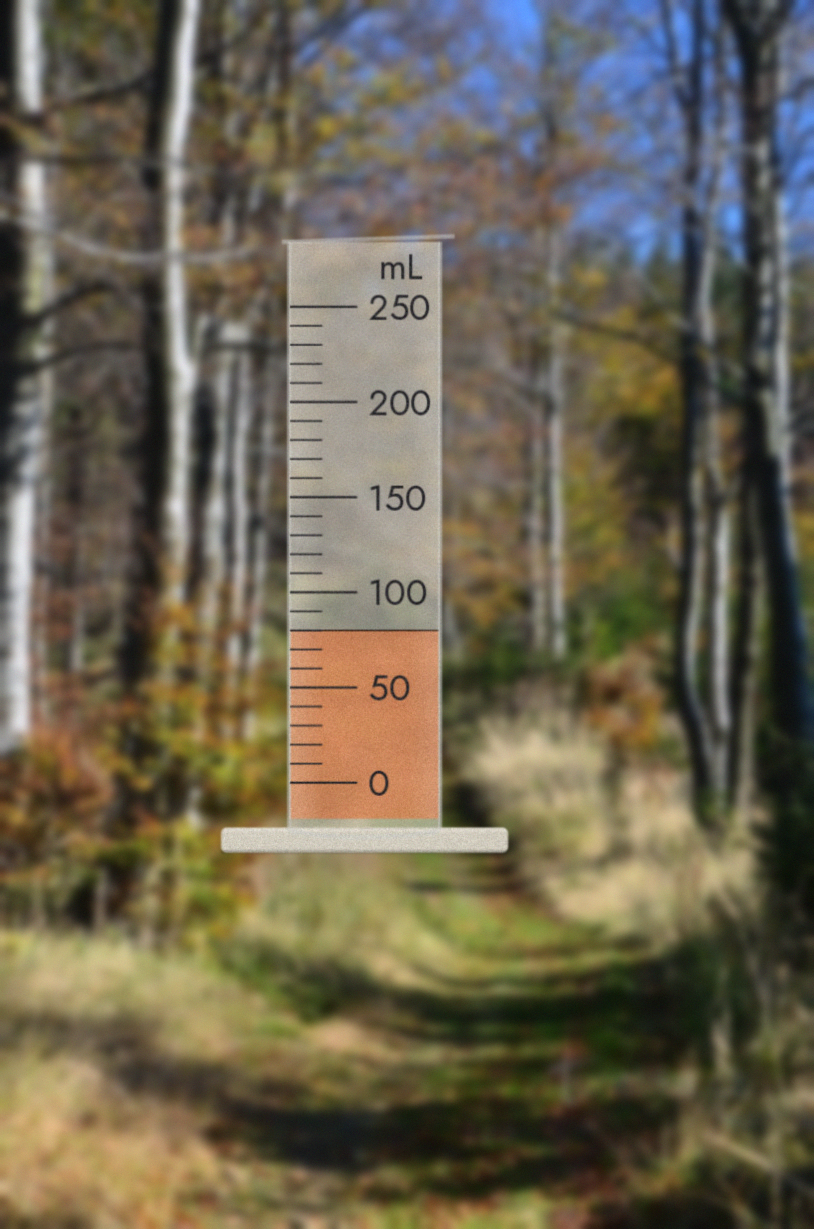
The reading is {"value": 80, "unit": "mL"}
